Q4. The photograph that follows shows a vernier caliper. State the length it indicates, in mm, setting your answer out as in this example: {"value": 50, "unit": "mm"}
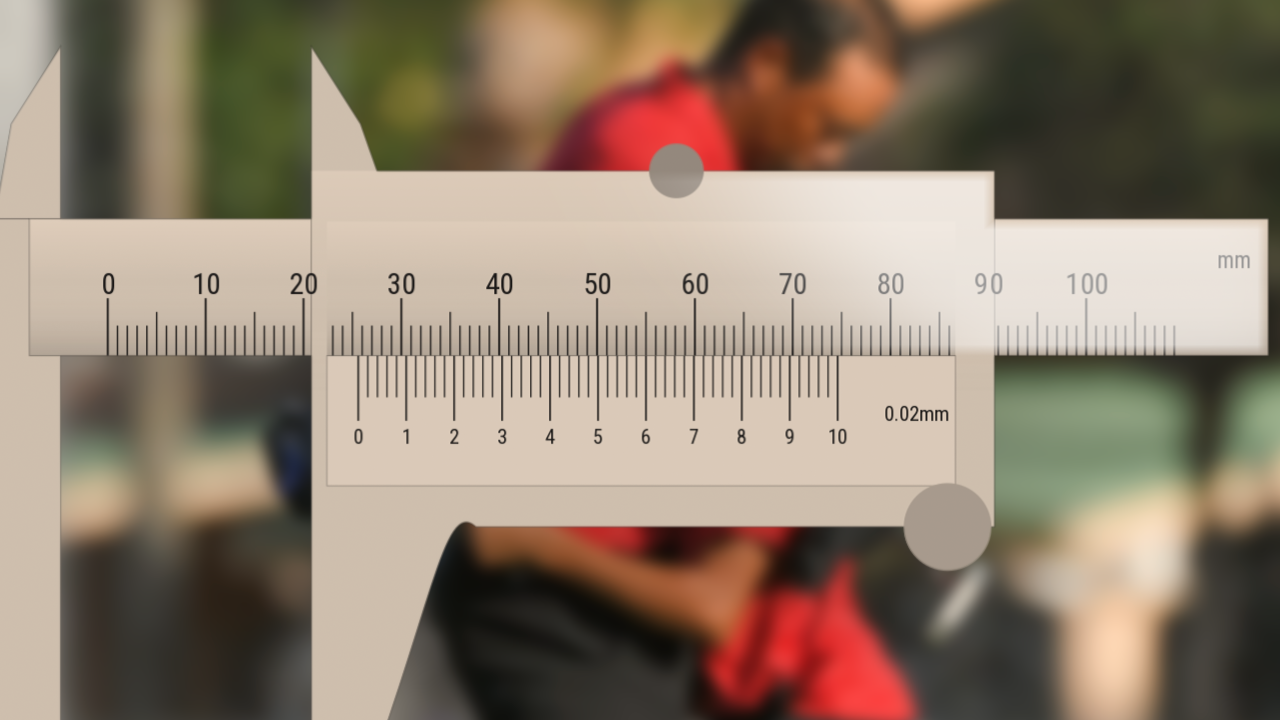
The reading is {"value": 25.6, "unit": "mm"}
